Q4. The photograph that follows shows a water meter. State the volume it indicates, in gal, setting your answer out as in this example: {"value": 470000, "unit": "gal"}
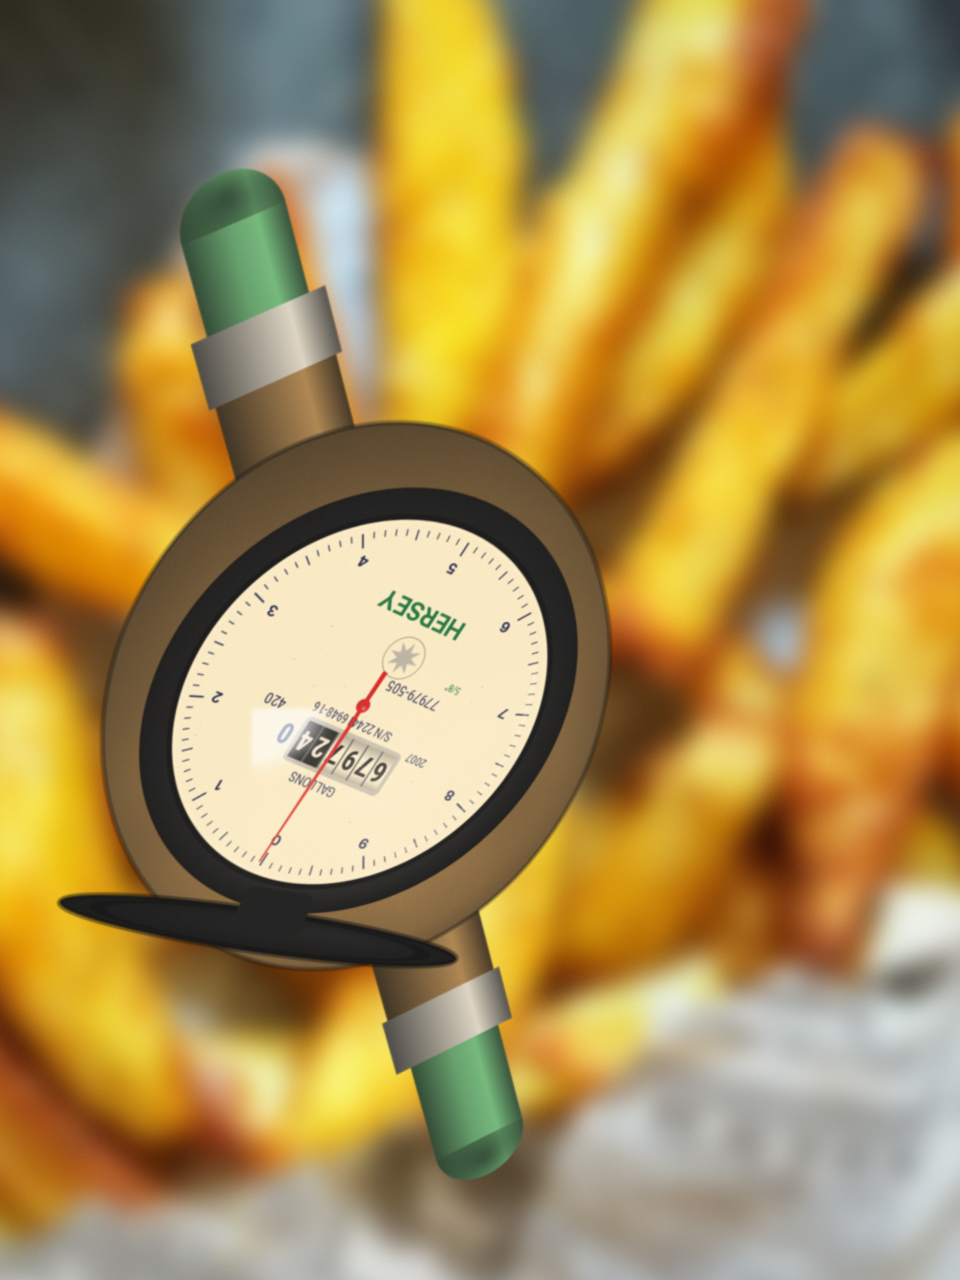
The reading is {"value": 6797240.0, "unit": "gal"}
